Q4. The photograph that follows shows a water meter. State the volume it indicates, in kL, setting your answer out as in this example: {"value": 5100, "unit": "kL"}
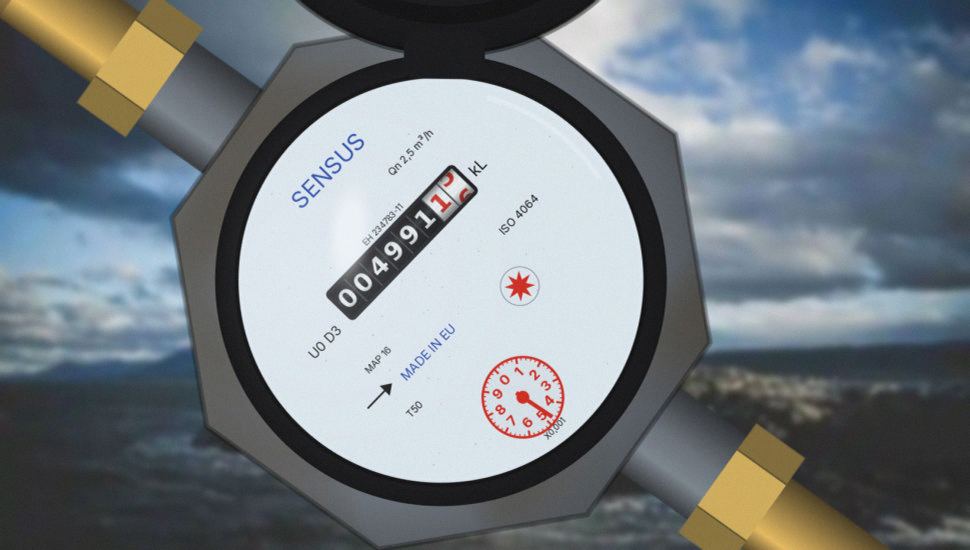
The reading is {"value": 4991.154, "unit": "kL"}
